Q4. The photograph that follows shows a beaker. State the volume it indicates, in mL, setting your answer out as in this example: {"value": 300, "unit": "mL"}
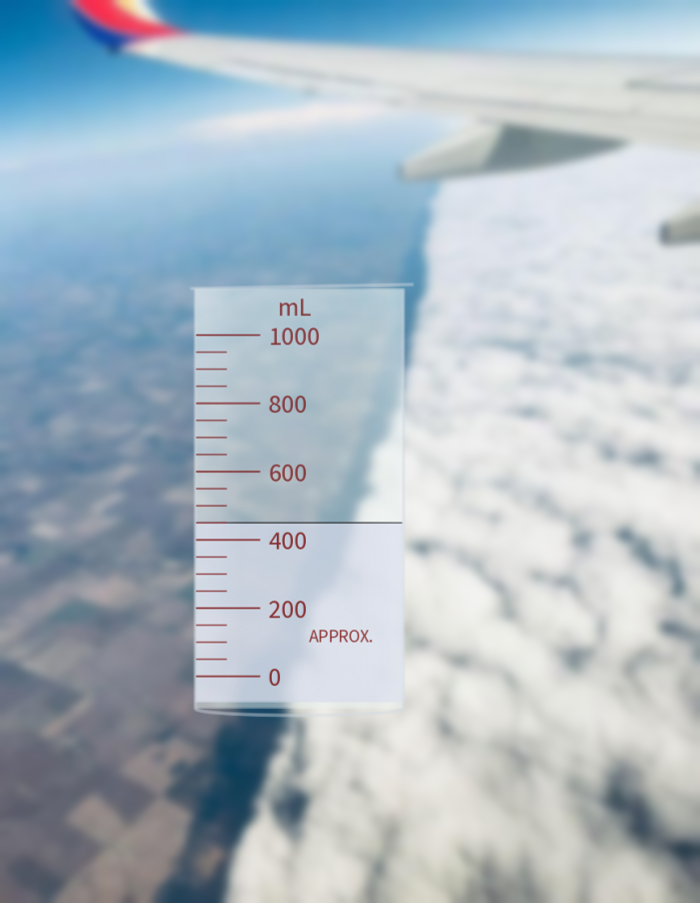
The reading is {"value": 450, "unit": "mL"}
